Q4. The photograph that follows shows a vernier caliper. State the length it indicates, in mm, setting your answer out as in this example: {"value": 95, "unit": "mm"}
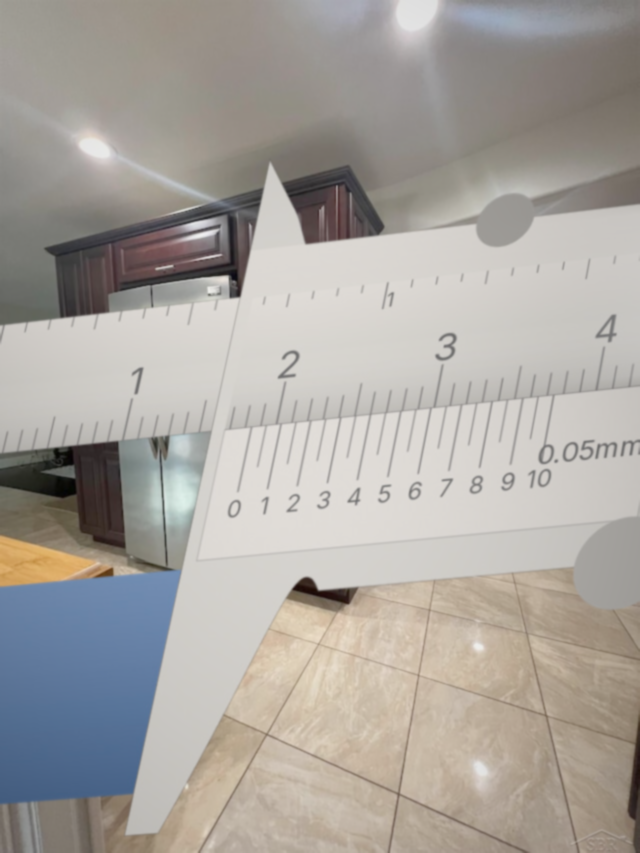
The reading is {"value": 18.4, "unit": "mm"}
